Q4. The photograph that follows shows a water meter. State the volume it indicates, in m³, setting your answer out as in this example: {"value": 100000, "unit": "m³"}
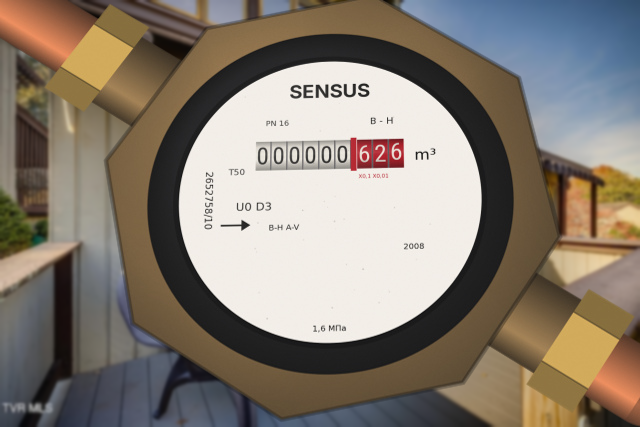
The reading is {"value": 0.626, "unit": "m³"}
